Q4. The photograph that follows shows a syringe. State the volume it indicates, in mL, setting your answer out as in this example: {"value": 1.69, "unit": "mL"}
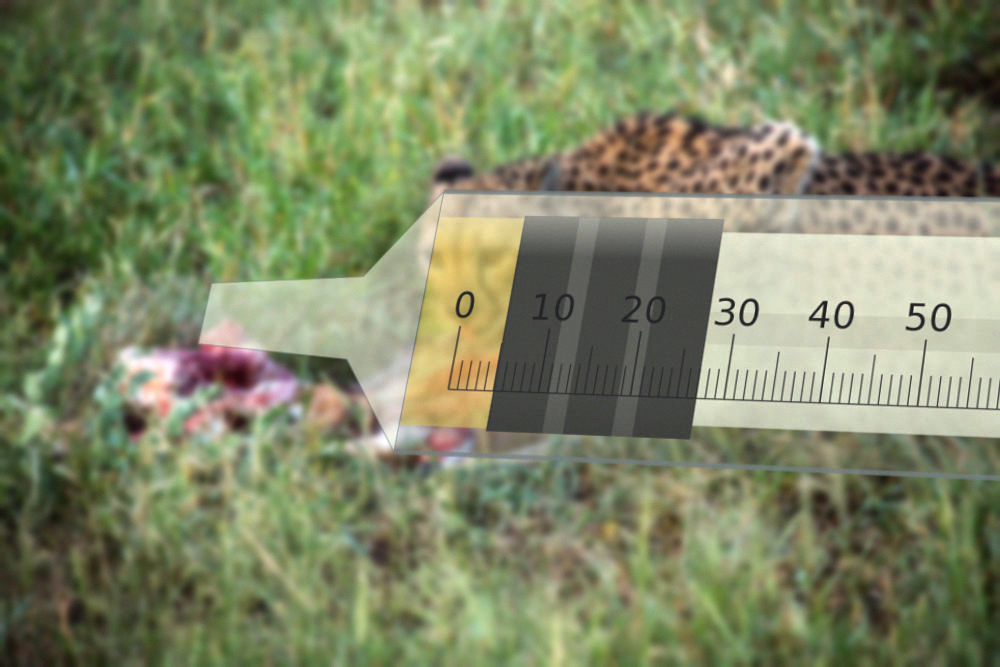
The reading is {"value": 5, "unit": "mL"}
